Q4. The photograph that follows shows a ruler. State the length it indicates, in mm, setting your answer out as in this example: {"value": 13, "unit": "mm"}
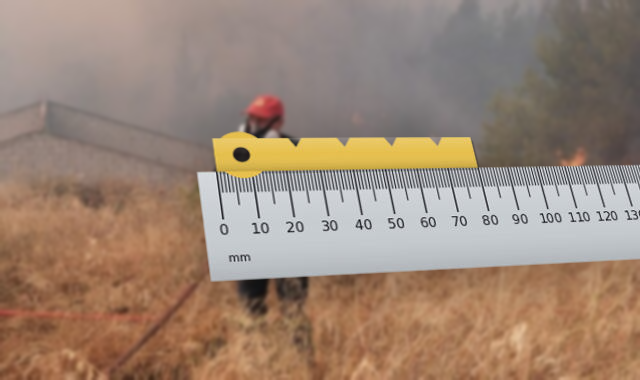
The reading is {"value": 80, "unit": "mm"}
